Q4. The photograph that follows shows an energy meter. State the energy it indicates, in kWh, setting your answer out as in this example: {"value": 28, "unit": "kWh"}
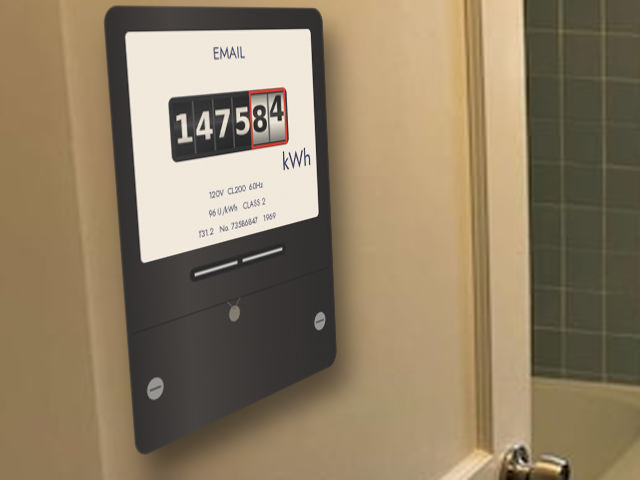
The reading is {"value": 1475.84, "unit": "kWh"}
